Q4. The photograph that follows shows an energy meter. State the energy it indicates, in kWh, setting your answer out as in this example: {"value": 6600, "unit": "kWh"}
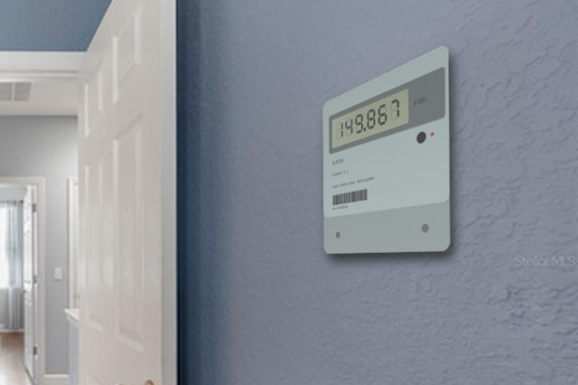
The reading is {"value": 149.867, "unit": "kWh"}
